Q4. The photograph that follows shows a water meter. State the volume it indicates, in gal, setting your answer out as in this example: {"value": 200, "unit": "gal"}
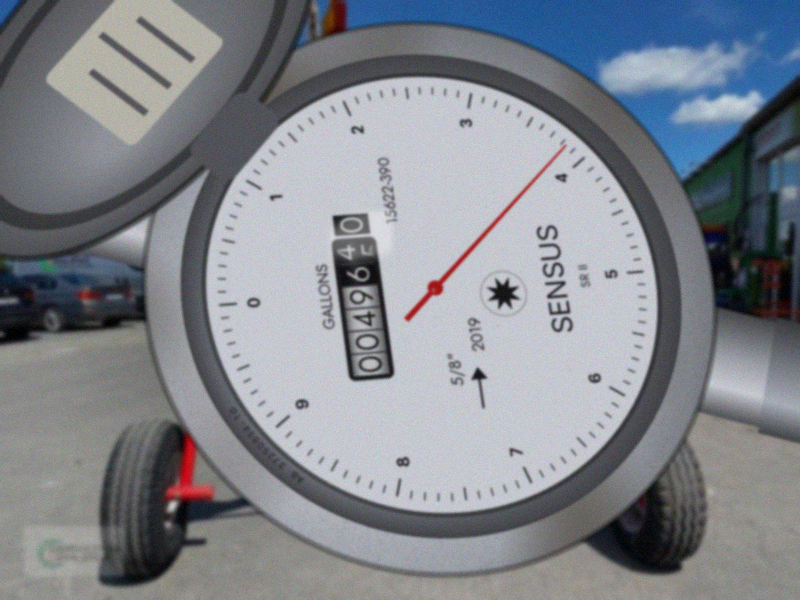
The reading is {"value": 49643.8, "unit": "gal"}
